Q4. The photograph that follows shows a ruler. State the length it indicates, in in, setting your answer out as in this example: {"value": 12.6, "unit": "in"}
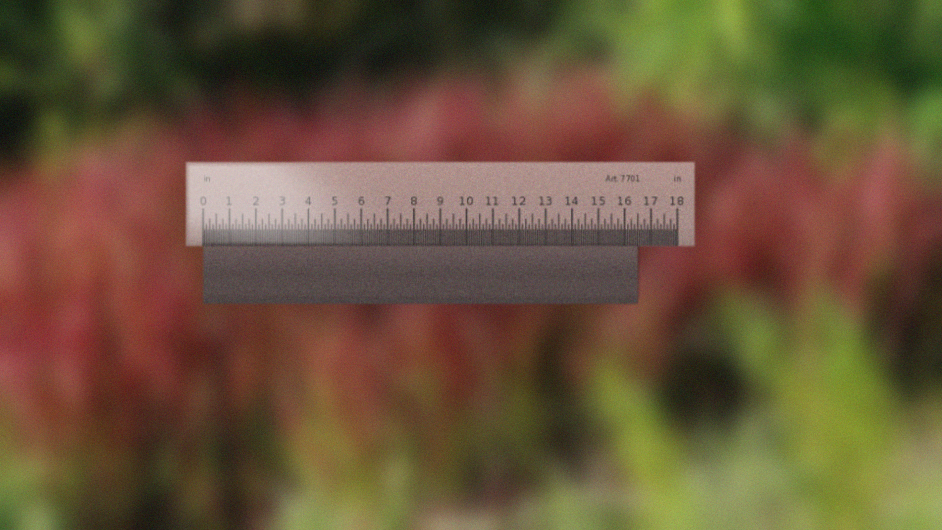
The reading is {"value": 16.5, "unit": "in"}
